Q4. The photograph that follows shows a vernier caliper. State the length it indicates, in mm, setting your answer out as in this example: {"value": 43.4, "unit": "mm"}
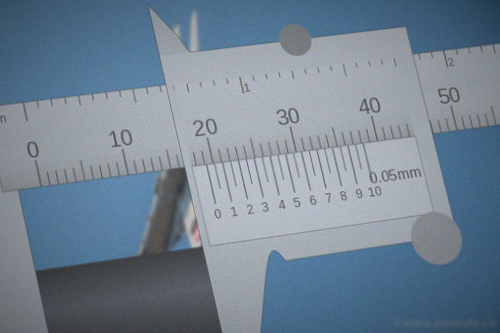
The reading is {"value": 19.2, "unit": "mm"}
